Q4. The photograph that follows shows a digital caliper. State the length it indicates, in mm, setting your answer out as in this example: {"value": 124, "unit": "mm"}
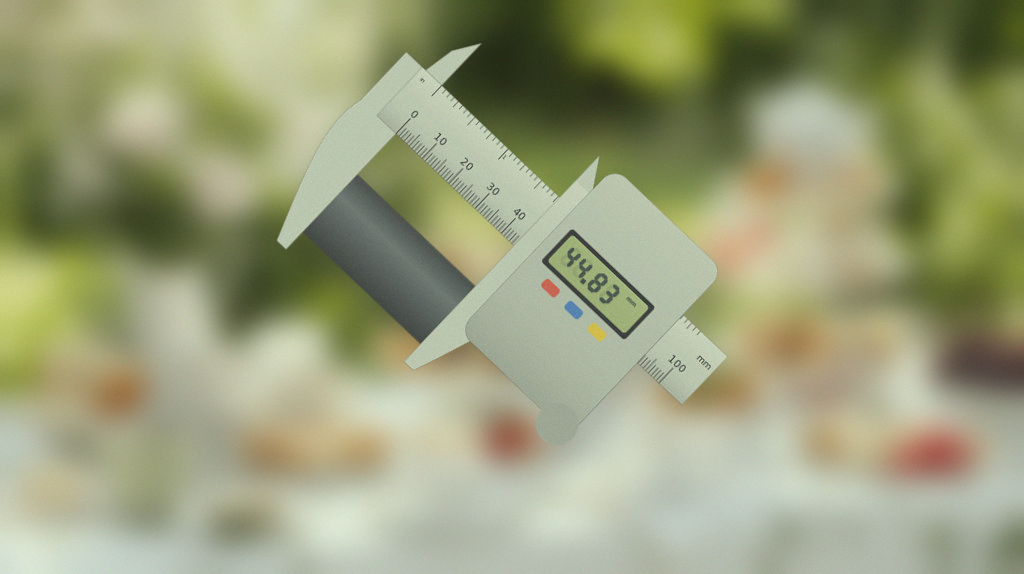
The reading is {"value": 44.83, "unit": "mm"}
